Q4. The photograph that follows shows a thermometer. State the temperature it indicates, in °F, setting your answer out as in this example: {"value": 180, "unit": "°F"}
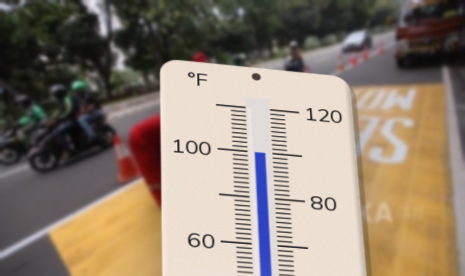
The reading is {"value": 100, "unit": "°F"}
